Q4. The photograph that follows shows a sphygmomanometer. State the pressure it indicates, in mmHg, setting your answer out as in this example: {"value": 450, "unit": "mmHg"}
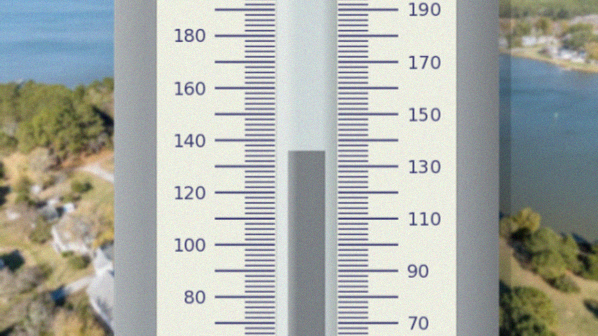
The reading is {"value": 136, "unit": "mmHg"}
